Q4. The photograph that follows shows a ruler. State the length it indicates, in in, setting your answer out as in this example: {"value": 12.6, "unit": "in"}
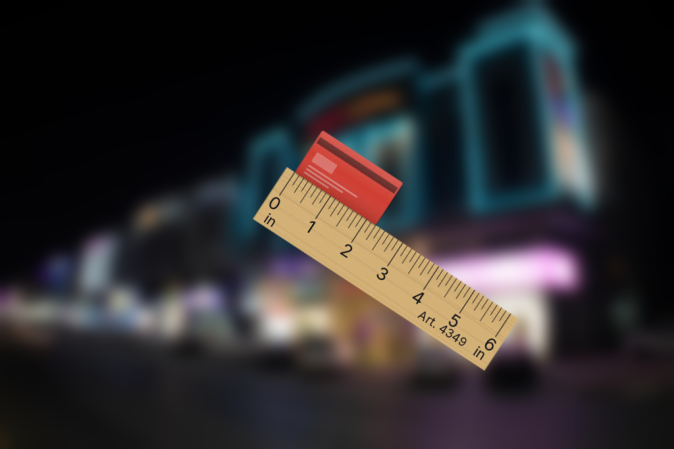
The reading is {"value": 2.25, "unit": "in"}
